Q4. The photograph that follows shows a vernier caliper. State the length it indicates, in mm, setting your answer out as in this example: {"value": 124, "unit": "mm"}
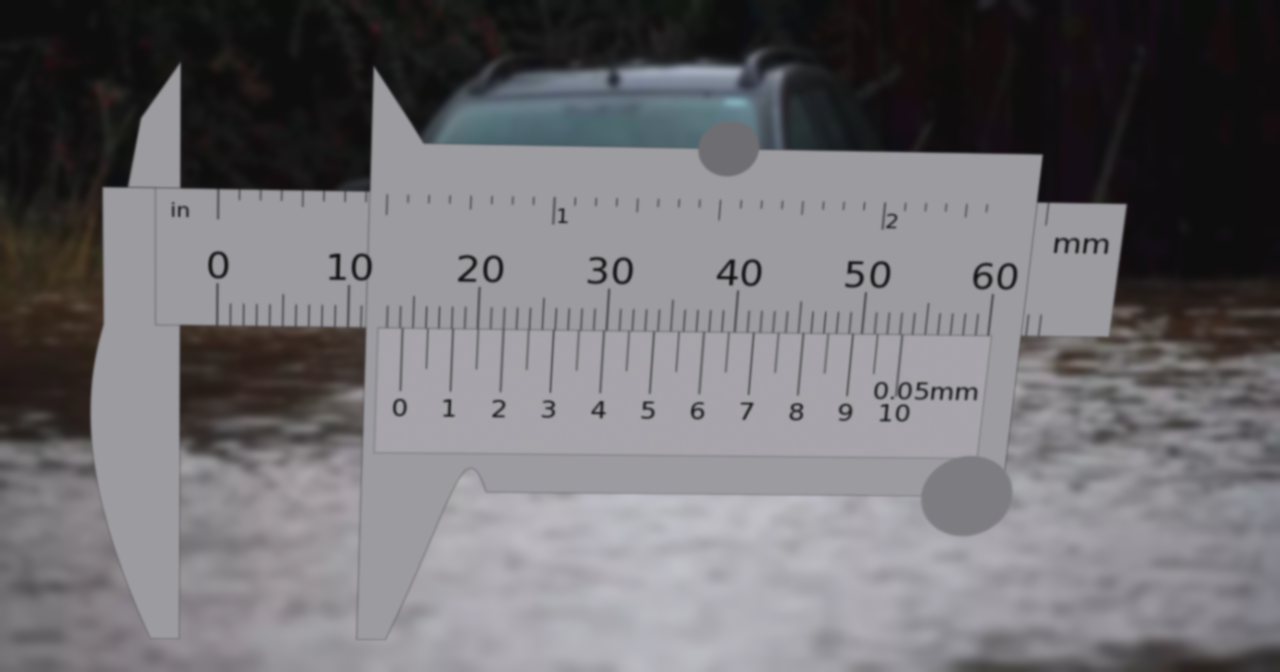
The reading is {"value": 14.2, "unit": "mm"}
